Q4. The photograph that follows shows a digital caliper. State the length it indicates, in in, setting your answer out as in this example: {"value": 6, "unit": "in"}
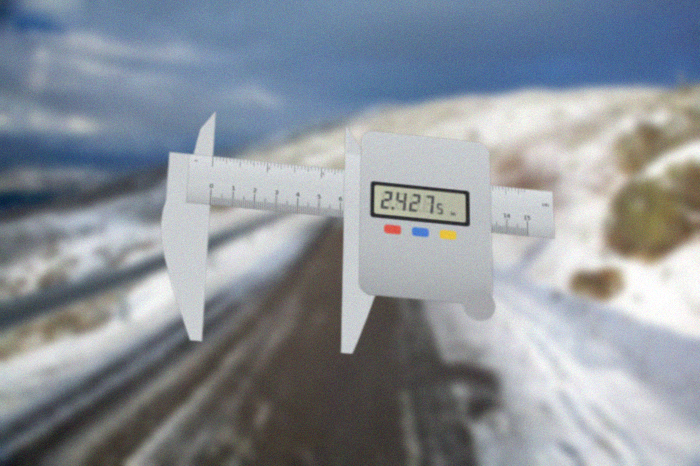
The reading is {"value": 2.4275, "unit": "in"}
